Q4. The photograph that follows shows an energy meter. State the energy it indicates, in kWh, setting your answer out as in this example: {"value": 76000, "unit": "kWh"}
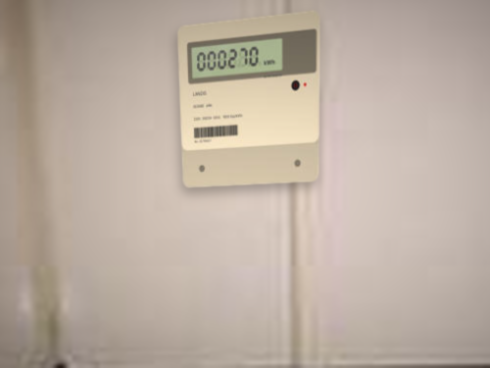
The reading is {"value": 270, "unit": "kWh"}
